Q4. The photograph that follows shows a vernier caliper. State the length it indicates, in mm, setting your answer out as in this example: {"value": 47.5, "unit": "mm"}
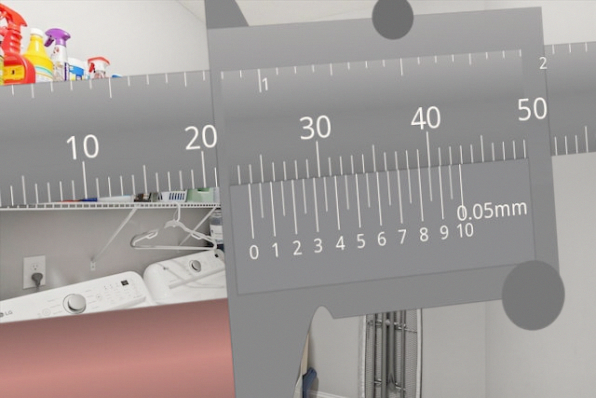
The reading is {"value": 23.8, "unit": "mm"}
